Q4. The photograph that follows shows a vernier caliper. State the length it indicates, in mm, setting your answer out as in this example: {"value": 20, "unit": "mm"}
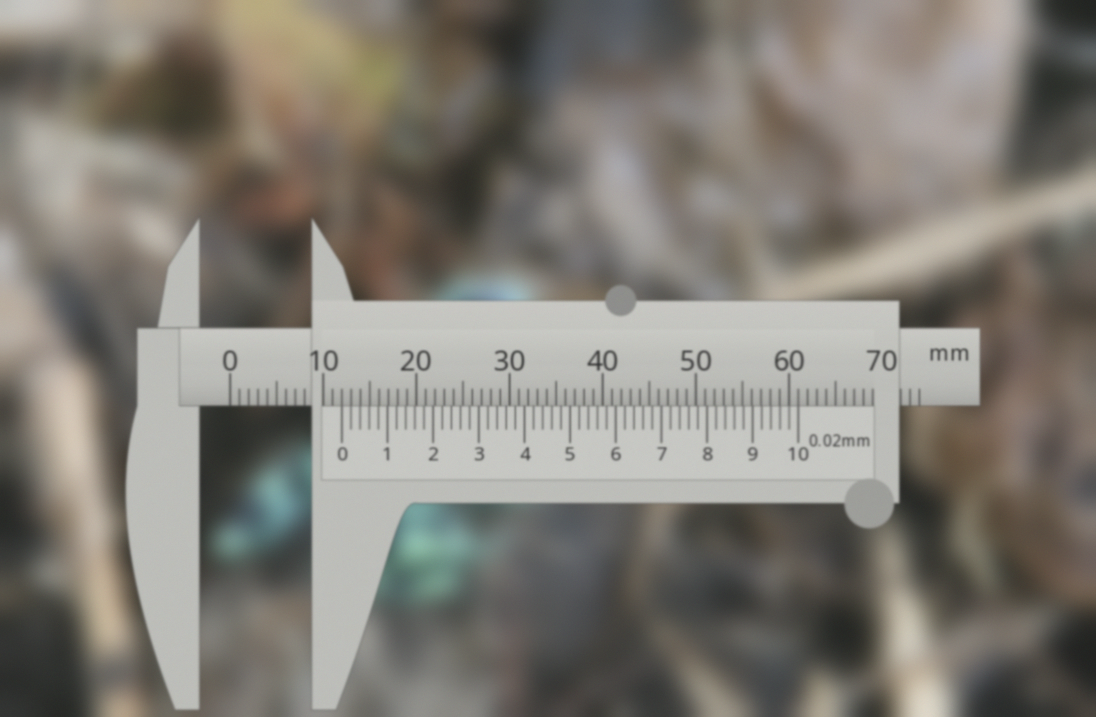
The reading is {"value": 12.0, "unit": "mm"}
